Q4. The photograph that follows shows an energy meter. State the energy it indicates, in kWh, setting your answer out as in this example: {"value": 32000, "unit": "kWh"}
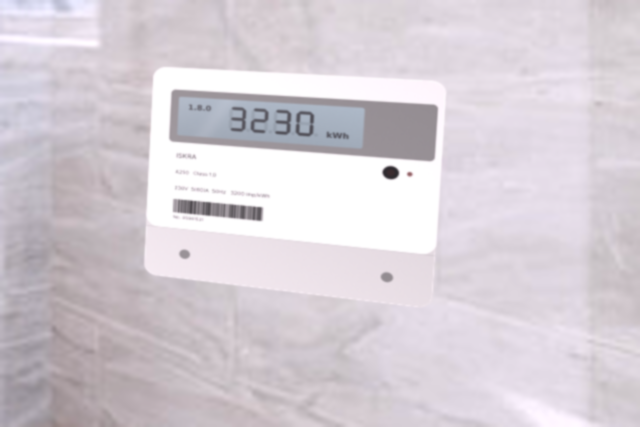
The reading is {"value": 3230, "unit": "kWh"}
